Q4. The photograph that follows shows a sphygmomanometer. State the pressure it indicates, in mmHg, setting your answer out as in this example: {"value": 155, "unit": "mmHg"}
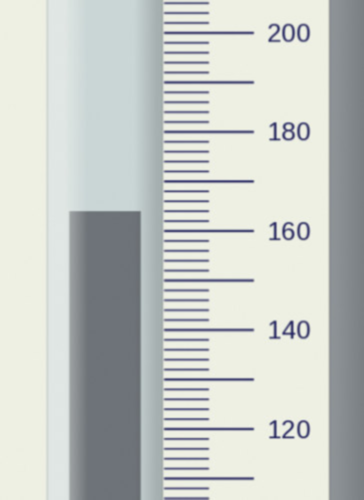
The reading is {"value": 164, "unit": "mmHg"}
